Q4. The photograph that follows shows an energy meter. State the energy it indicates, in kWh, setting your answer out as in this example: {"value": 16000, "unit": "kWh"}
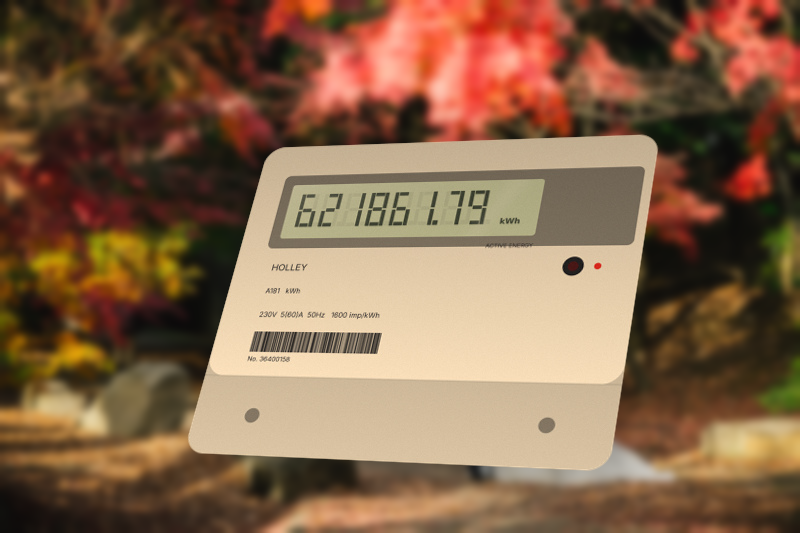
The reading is {"value": 621861.79, "unit": "kWh"}
